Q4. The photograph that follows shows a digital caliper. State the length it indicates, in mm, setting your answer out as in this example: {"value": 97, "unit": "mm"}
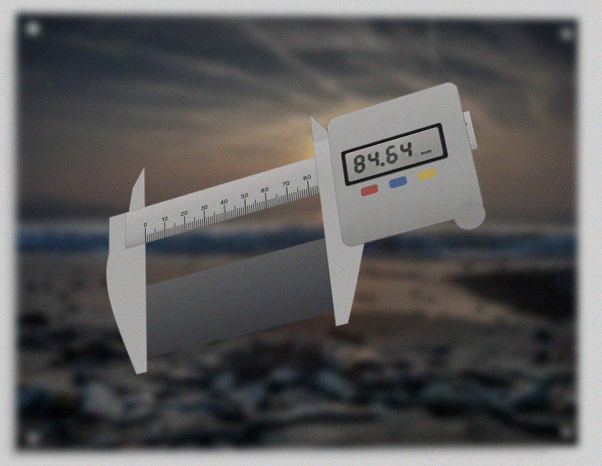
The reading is {"value": 84.64, "unit": "mm"}
